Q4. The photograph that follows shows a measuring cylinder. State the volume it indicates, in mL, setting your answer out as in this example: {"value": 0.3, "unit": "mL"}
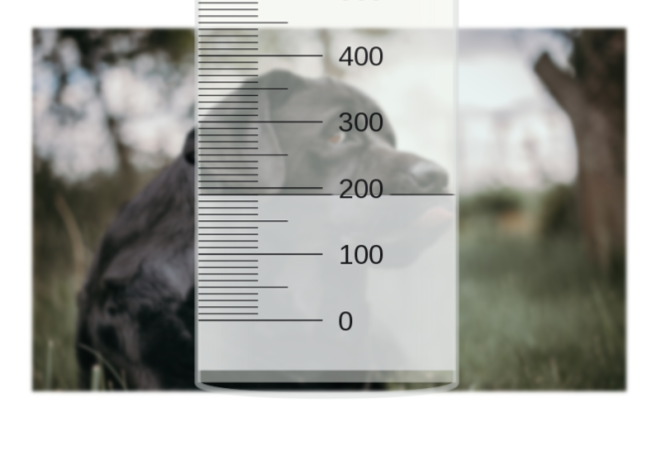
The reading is {"value": 190, "unit": "mL"}
